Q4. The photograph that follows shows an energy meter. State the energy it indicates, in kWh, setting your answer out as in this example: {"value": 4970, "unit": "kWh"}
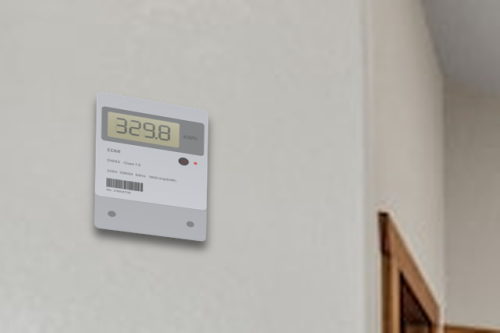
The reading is {"value": 329.8, "unit": "kWh"}
